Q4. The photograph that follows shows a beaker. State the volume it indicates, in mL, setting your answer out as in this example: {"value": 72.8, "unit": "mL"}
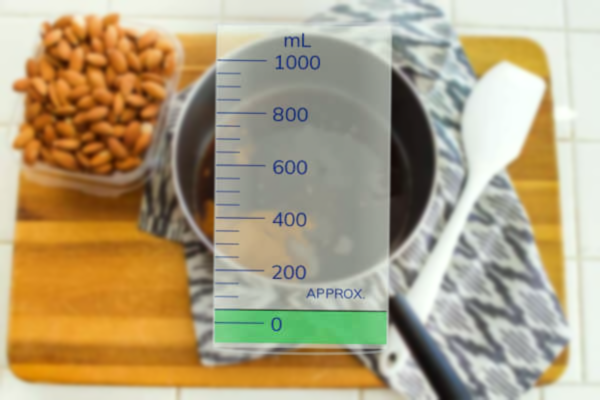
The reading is {"value": 50, "unit": "mL"}
